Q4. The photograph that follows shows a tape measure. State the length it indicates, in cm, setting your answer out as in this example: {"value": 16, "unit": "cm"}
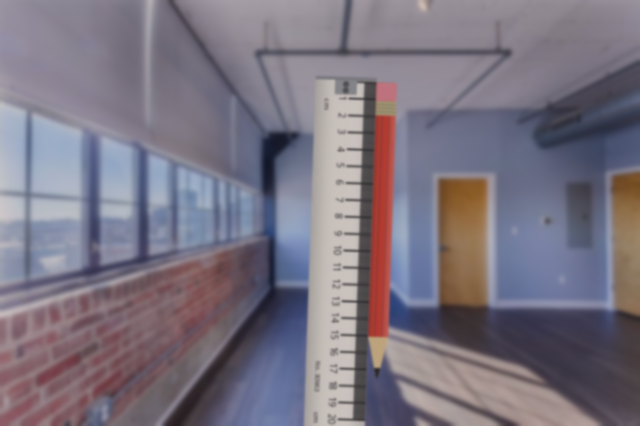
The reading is {"value": 17.5, "unit": "cm"}
